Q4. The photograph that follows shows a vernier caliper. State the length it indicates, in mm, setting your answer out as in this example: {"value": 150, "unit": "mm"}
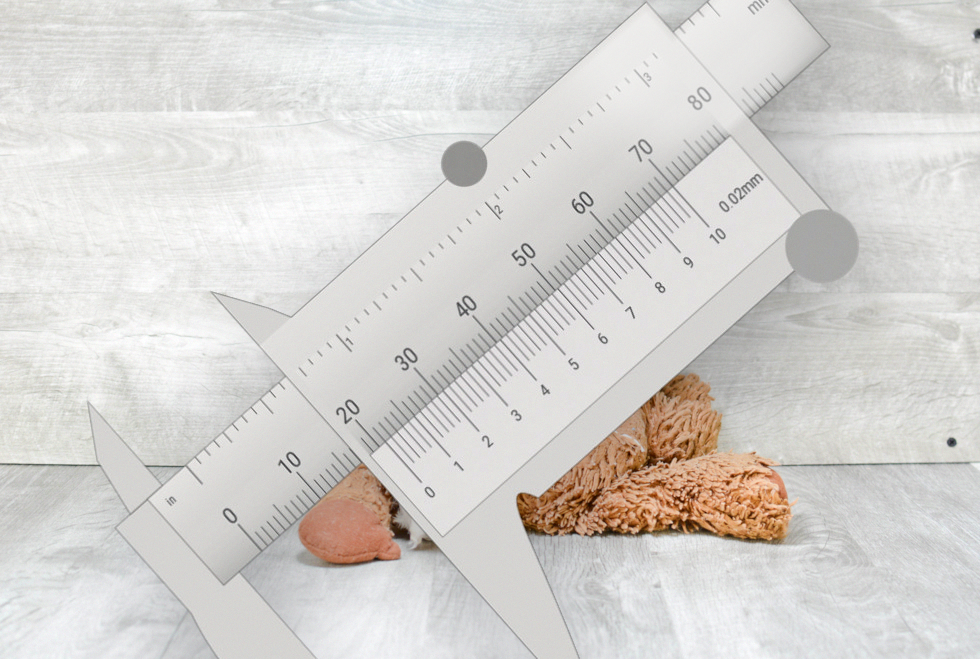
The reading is {"value": 21.0, "unit": "mm"}
